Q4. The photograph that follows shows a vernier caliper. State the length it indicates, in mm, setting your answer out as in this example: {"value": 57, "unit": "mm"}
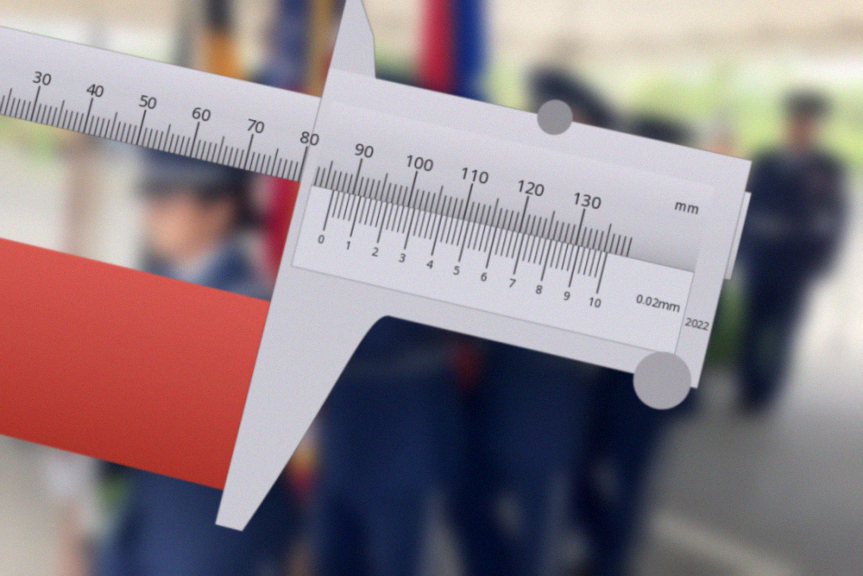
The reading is {"value": 86.5, "unit": "mm"}
